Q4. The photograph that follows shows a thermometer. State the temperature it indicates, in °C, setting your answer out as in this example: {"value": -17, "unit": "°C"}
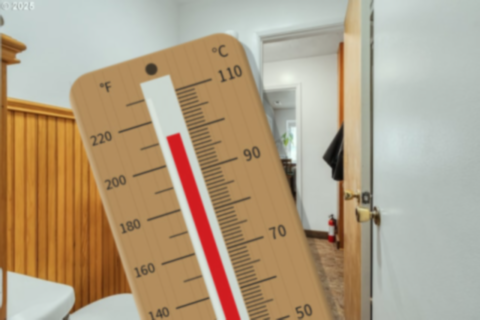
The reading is {"value": 100, "unit": "°C"}
